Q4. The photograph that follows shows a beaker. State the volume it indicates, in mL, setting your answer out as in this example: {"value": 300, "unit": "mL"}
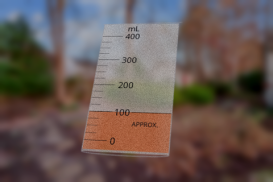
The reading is {"value": 100, "unit": "mL"}
